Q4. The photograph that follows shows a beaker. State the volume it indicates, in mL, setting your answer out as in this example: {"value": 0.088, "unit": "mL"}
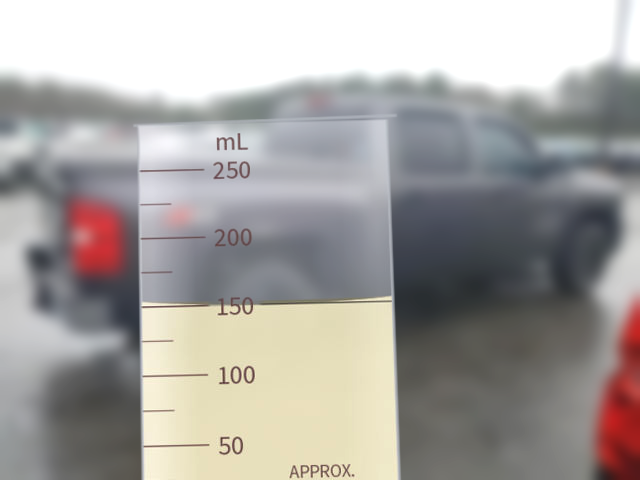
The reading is {"value": 150, "unit": "mL"}
